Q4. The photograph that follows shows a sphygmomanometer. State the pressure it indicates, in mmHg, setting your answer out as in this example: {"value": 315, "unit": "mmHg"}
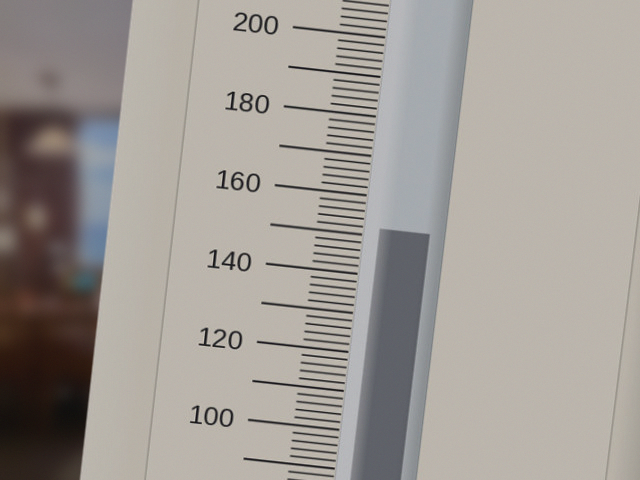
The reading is {"value": 152, "unit": "mmHg"}
